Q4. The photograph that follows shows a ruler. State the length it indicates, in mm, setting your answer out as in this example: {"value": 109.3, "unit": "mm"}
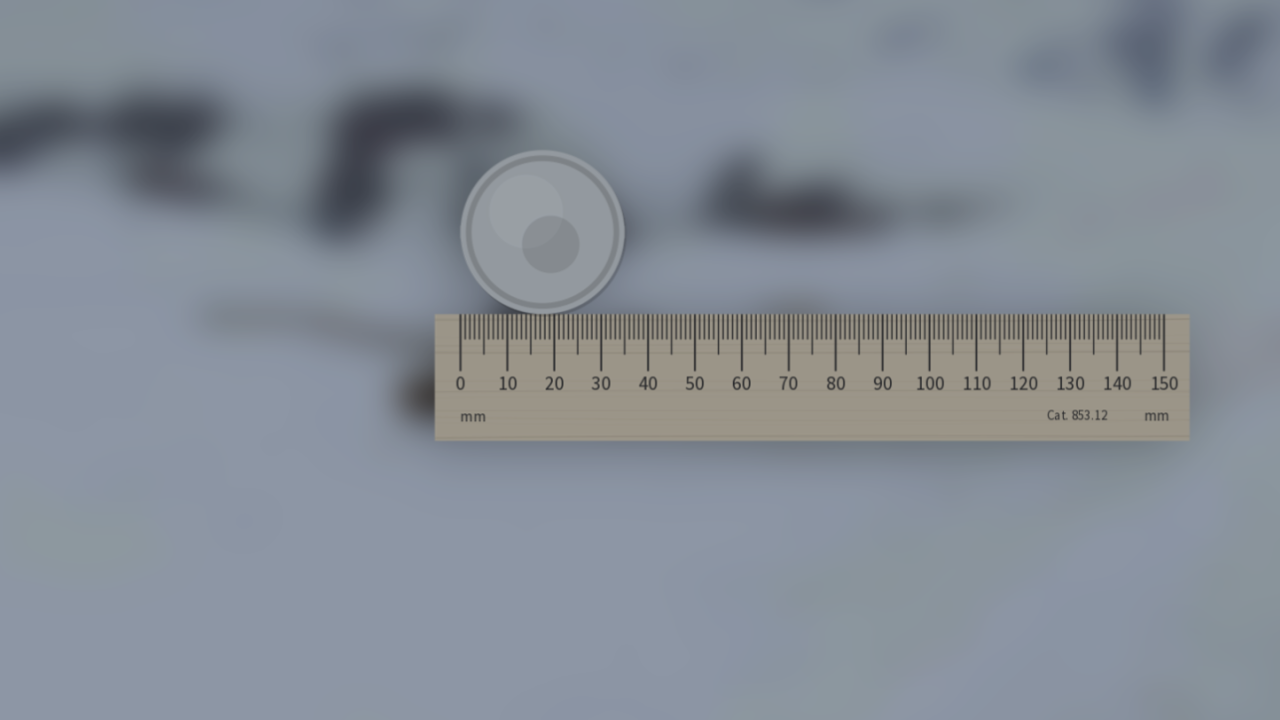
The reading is {"value": 35, "unit": "mm"}
